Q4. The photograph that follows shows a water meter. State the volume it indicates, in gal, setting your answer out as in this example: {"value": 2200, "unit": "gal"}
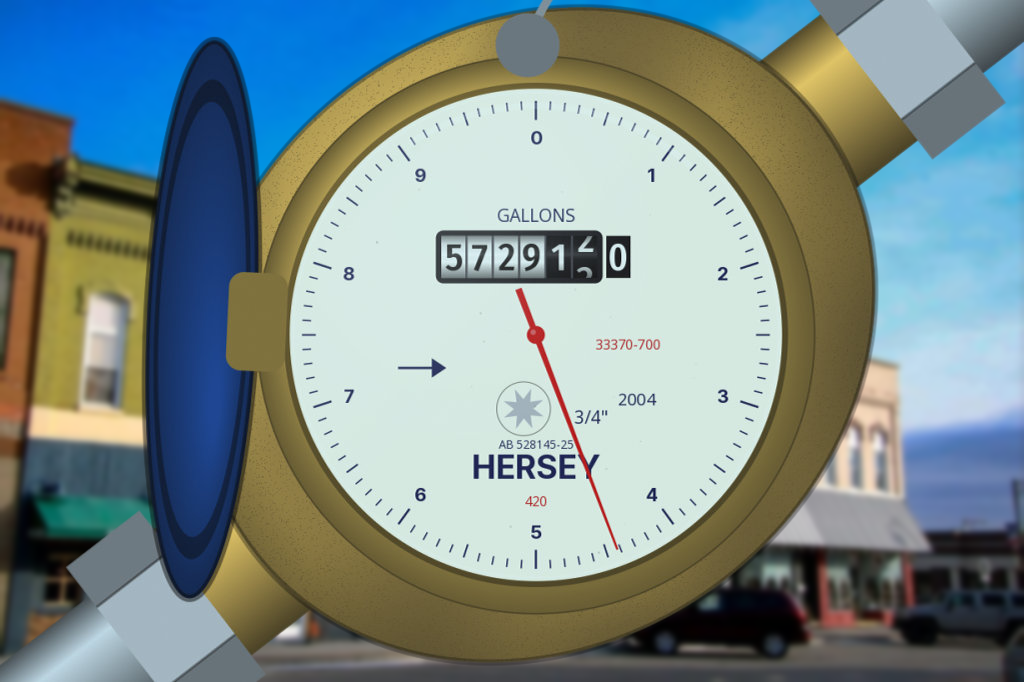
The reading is {"value": 5729124.4, "unit": "gal"}
